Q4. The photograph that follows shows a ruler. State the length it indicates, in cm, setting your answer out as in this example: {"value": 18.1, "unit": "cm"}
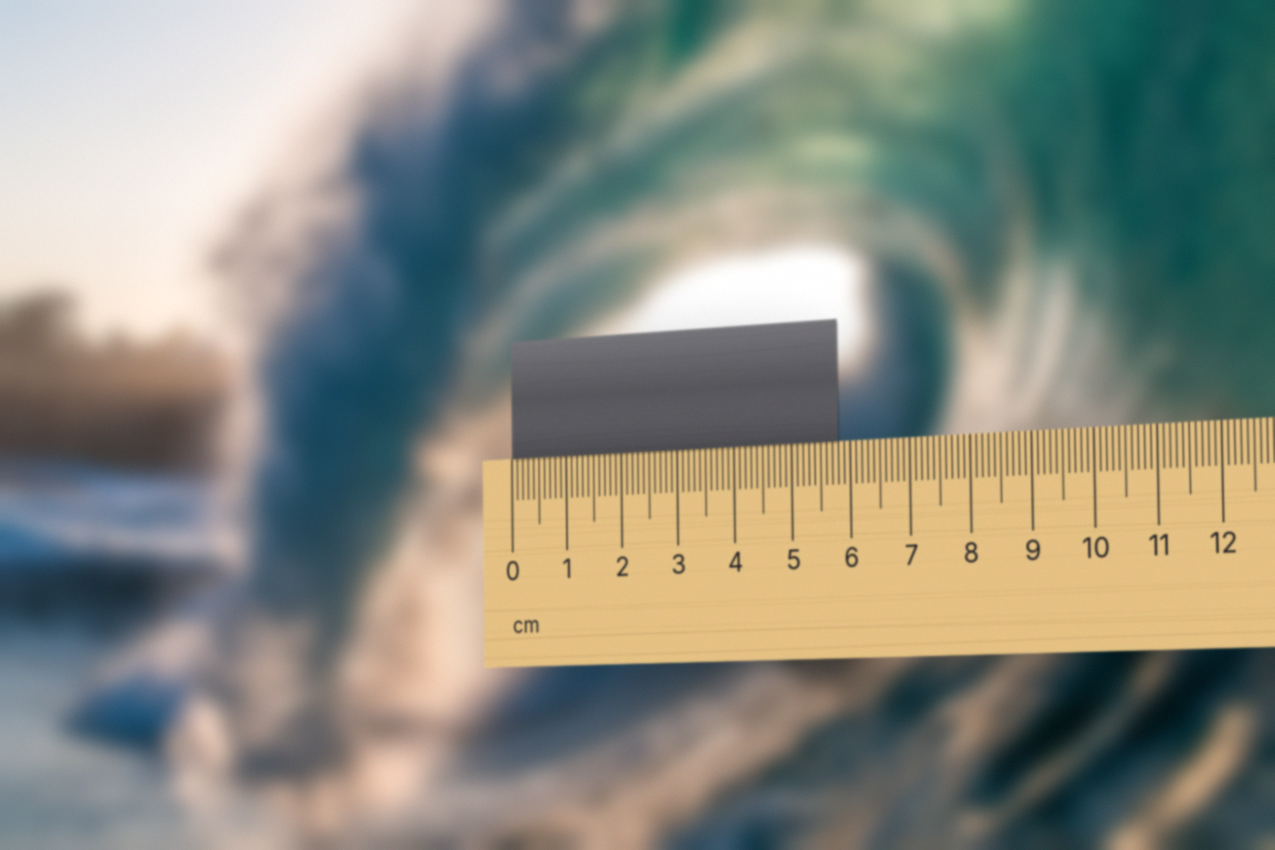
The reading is {"value": 5.8, "unit": "cm"}
